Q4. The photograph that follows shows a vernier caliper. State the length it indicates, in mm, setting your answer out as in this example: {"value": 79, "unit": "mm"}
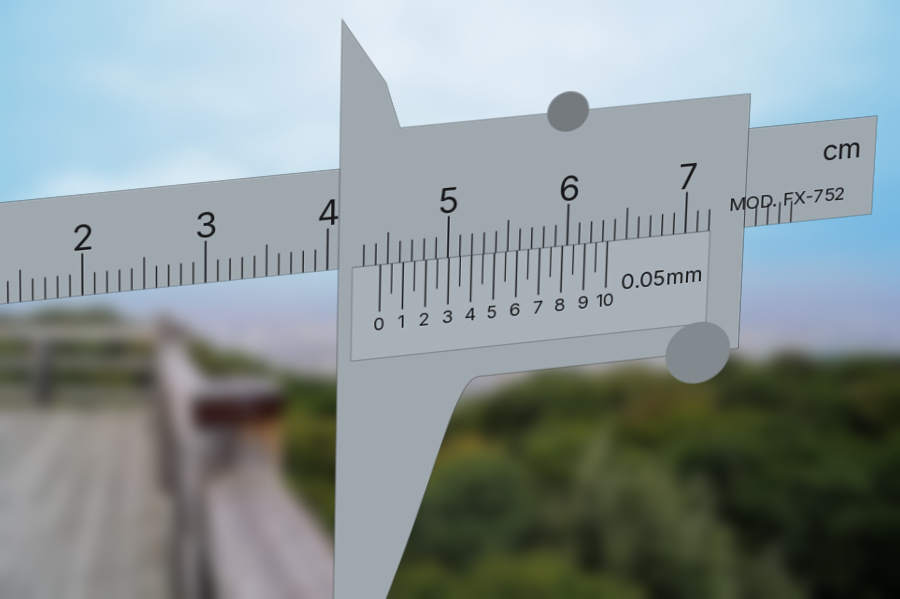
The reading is {"value": 44.4, "unit": "mm"}
